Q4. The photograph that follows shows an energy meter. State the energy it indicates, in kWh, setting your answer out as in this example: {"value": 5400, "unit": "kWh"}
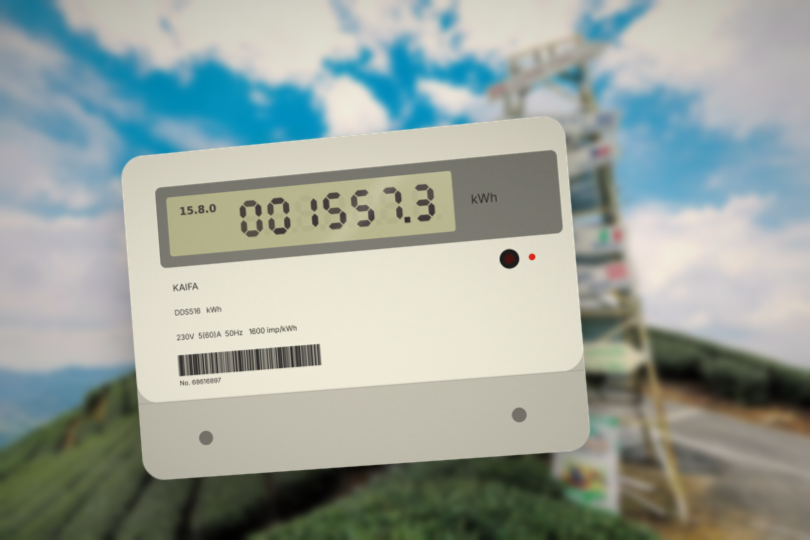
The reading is {"value": 1557.3, "unit": "kWh"}
